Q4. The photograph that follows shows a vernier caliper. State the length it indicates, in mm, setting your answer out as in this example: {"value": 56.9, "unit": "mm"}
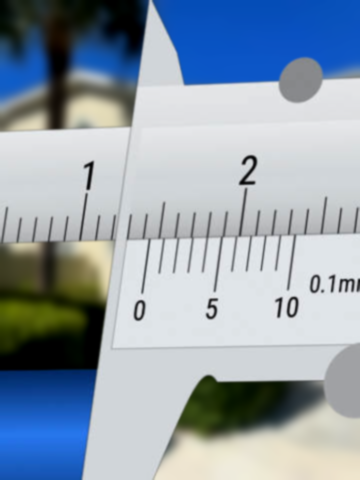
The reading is {"value": 14.4, "unit": "mm"}
